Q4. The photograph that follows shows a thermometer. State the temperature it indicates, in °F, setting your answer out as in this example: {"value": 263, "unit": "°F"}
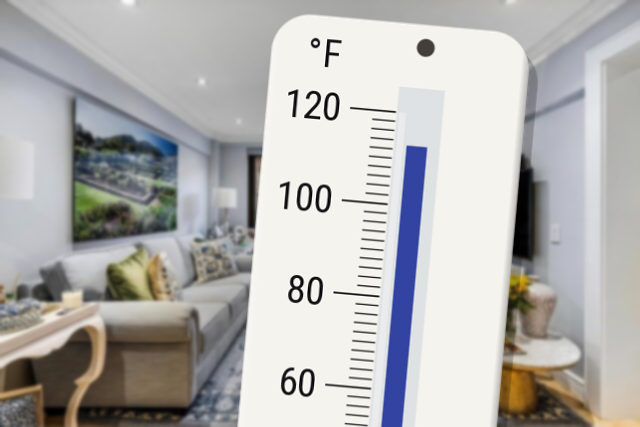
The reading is {"value": 113, "unit": "°F"}
